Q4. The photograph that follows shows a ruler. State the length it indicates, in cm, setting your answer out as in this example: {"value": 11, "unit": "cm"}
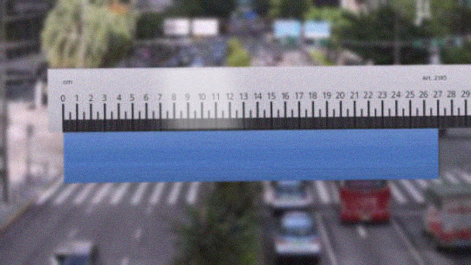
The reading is {"value": 27, "unit": "cm"}
